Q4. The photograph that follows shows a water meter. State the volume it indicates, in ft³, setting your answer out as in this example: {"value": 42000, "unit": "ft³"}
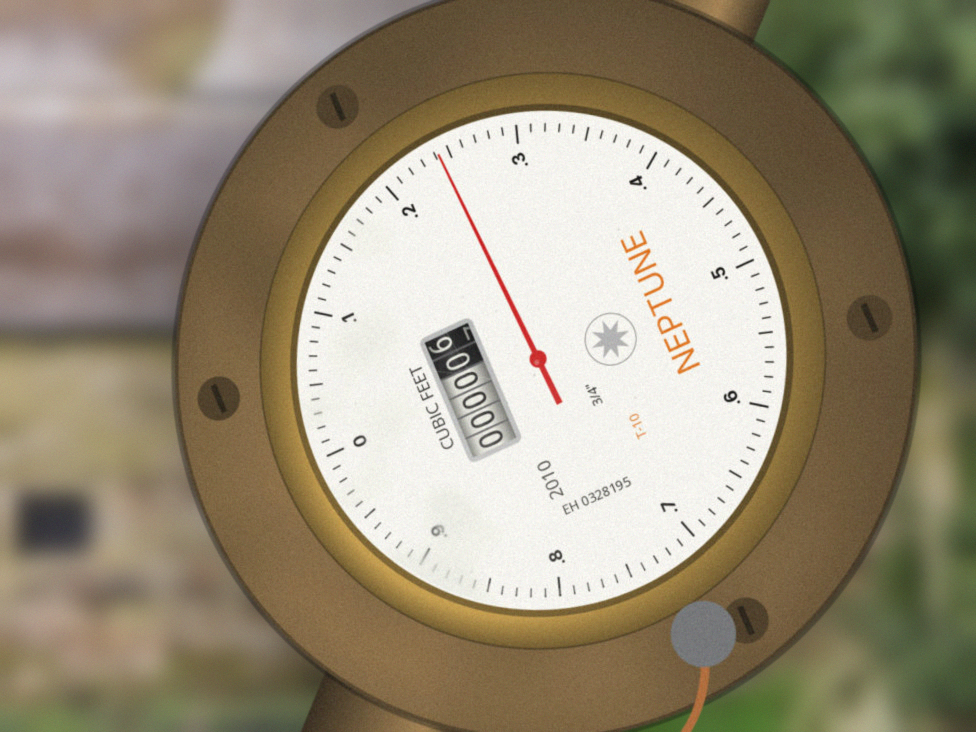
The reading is {"value": 6.24, "unit": "ft³"}
